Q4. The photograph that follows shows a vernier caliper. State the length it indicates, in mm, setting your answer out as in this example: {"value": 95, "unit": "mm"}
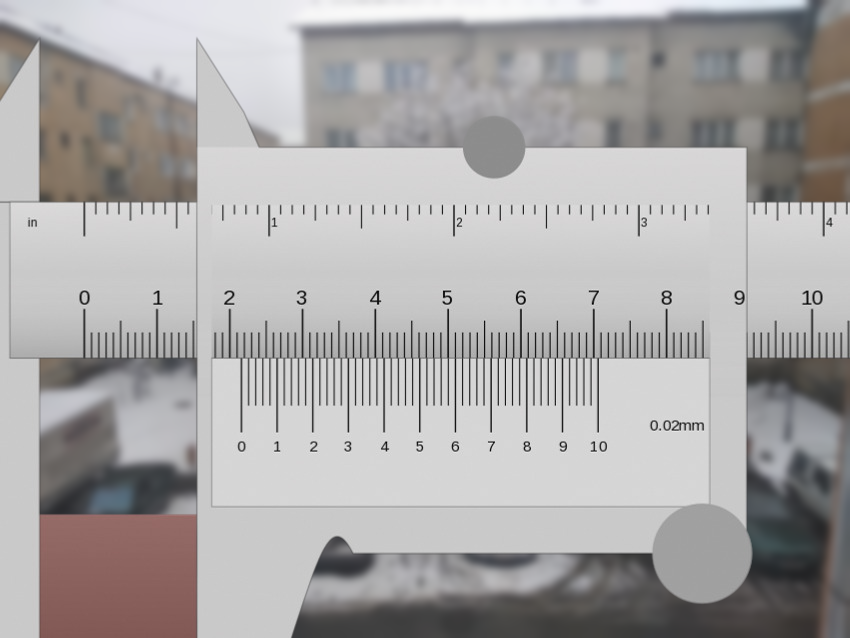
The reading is {"value": 21.6, "unit": "mm"}
